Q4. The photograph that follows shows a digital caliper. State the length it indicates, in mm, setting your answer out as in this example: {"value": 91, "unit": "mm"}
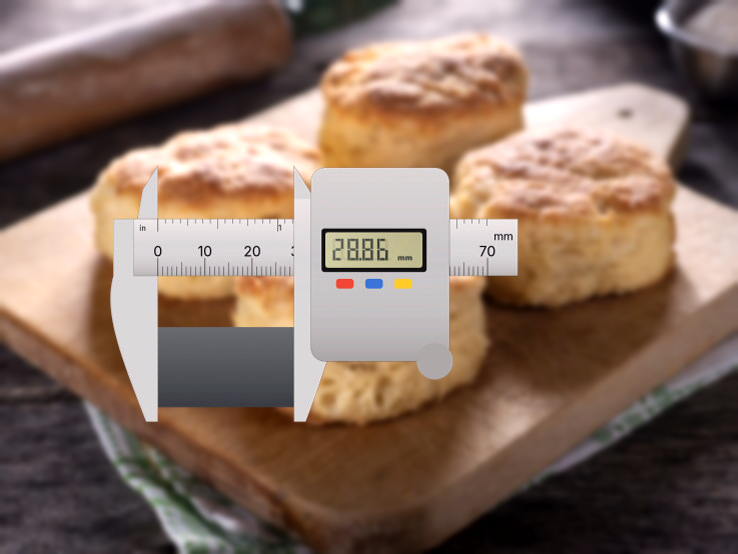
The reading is {"value": 28.86, "unit": "mm"}
